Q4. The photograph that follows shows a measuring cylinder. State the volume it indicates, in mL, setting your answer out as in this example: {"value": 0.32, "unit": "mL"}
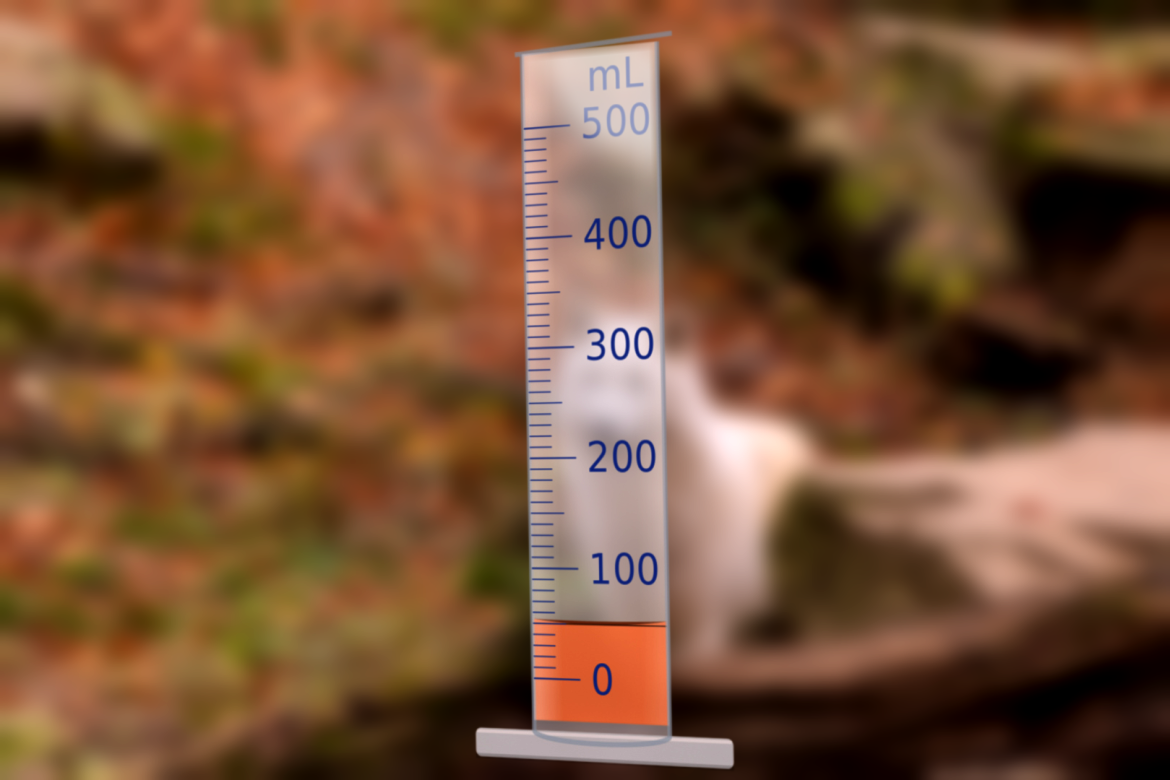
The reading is {"value": 50, "unit": "mL"}
